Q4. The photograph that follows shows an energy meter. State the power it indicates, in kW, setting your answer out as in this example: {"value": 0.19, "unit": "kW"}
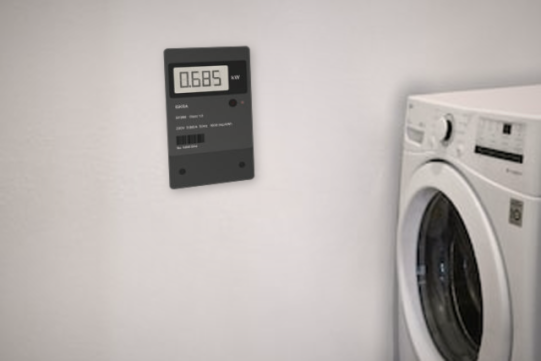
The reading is {"value": 0.685, "unit": "kW"}
